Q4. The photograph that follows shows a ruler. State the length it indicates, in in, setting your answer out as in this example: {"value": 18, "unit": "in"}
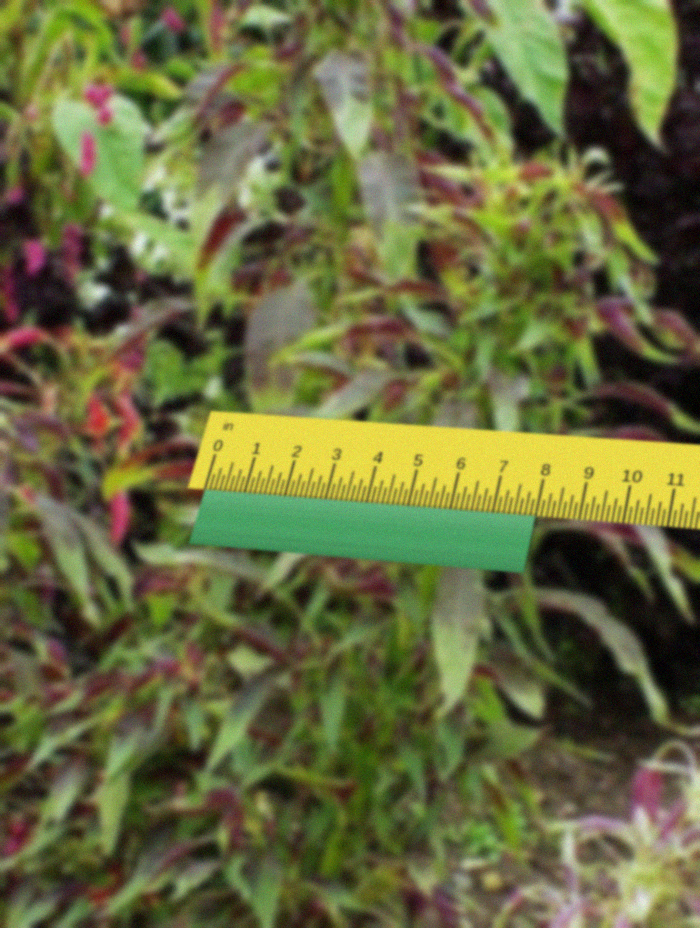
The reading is {"value": 8, "unit": "in"}
